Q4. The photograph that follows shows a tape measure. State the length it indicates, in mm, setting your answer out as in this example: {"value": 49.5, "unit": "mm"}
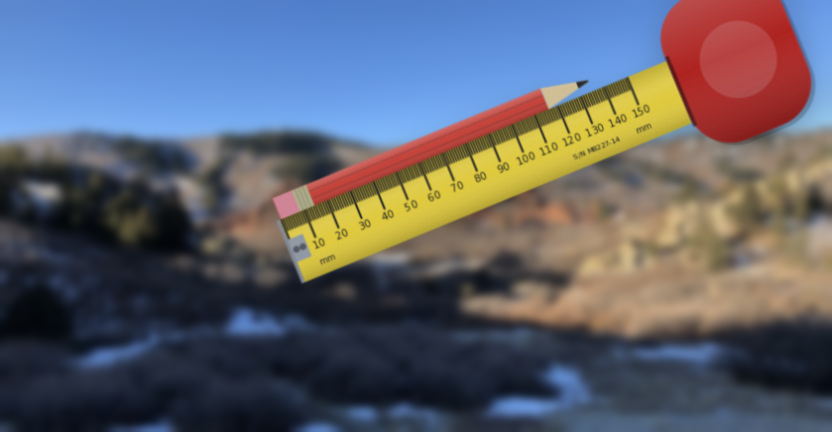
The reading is {"value": 135, "unit": "mm"}
